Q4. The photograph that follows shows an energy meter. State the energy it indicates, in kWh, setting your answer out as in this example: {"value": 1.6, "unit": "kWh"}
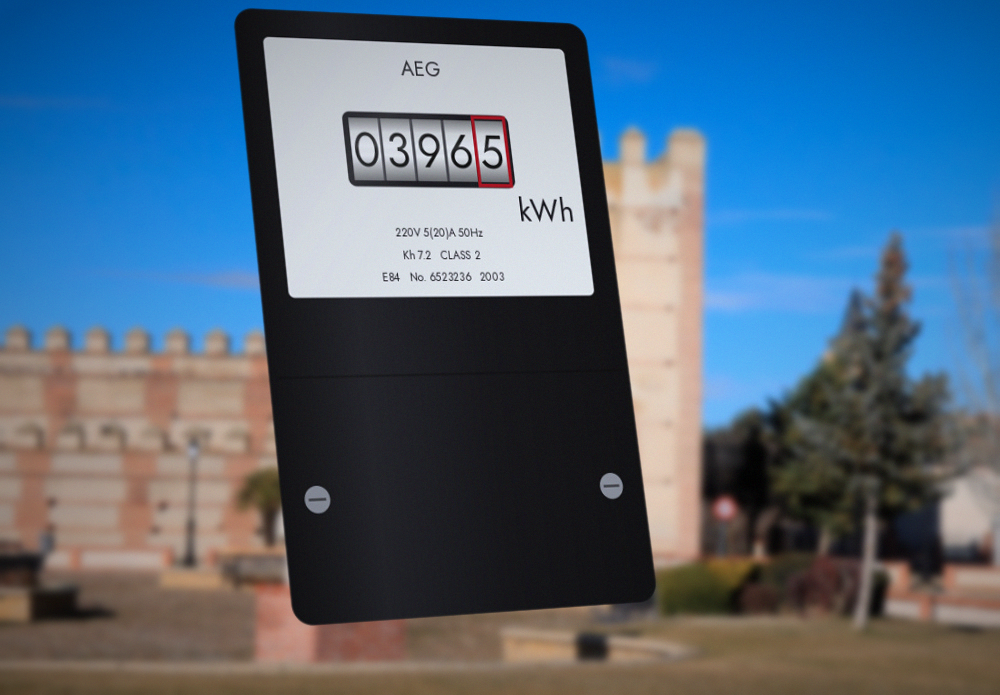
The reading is {"value": 396.5, "unit": "kWh"}
